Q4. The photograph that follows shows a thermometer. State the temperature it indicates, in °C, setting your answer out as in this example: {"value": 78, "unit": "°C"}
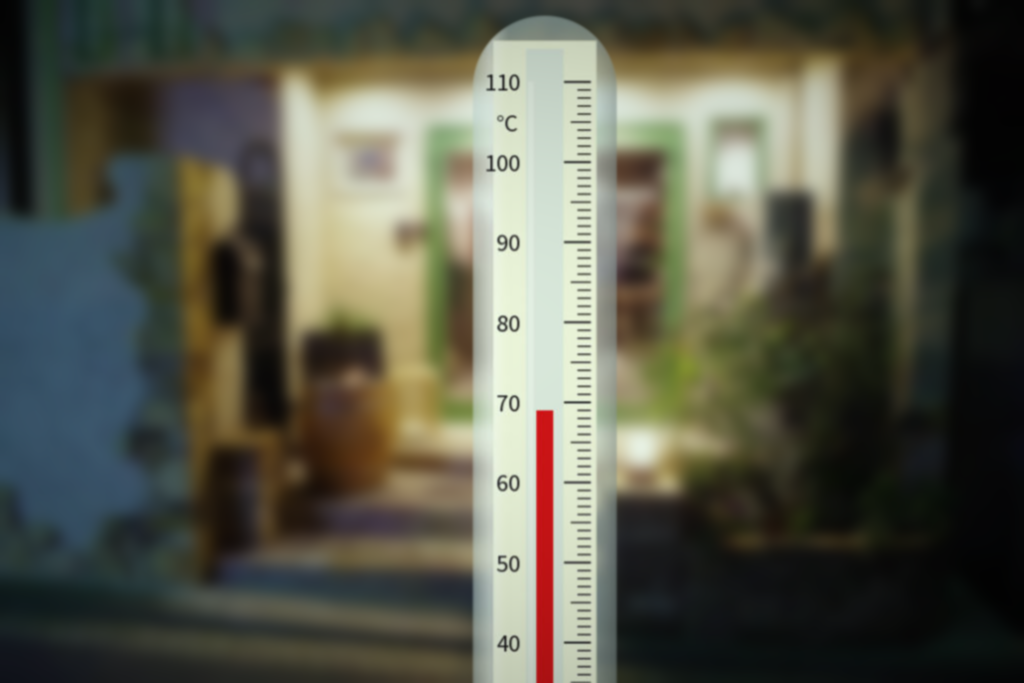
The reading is {"value": 69, "unit": "°C"}
